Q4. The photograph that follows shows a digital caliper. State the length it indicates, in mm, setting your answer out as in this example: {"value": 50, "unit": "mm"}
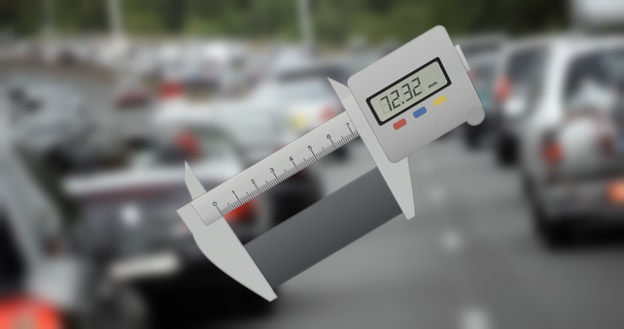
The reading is {"value": 72.32, "unit": "mm"}
